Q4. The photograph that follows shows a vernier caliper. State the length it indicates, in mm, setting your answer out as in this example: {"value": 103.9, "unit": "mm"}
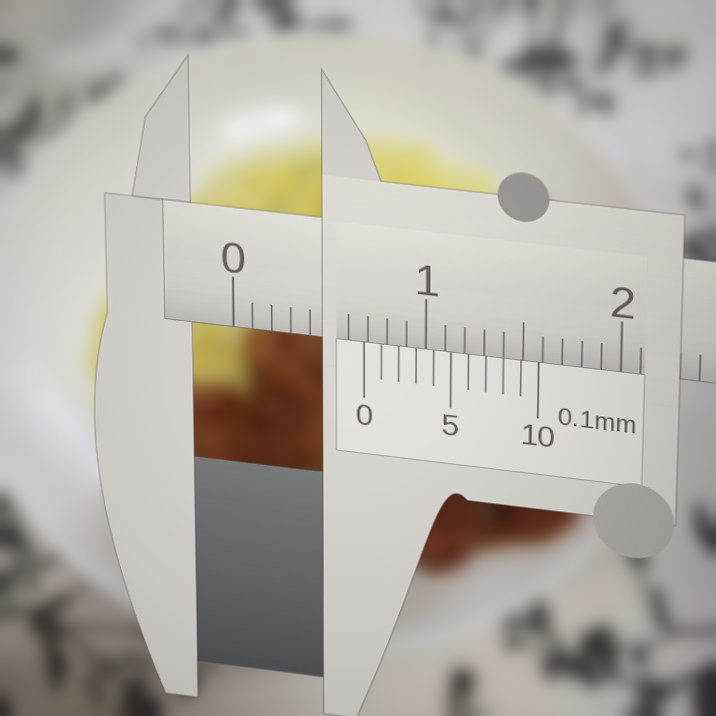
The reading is {"value": 6.8, "unit": "mm"}
